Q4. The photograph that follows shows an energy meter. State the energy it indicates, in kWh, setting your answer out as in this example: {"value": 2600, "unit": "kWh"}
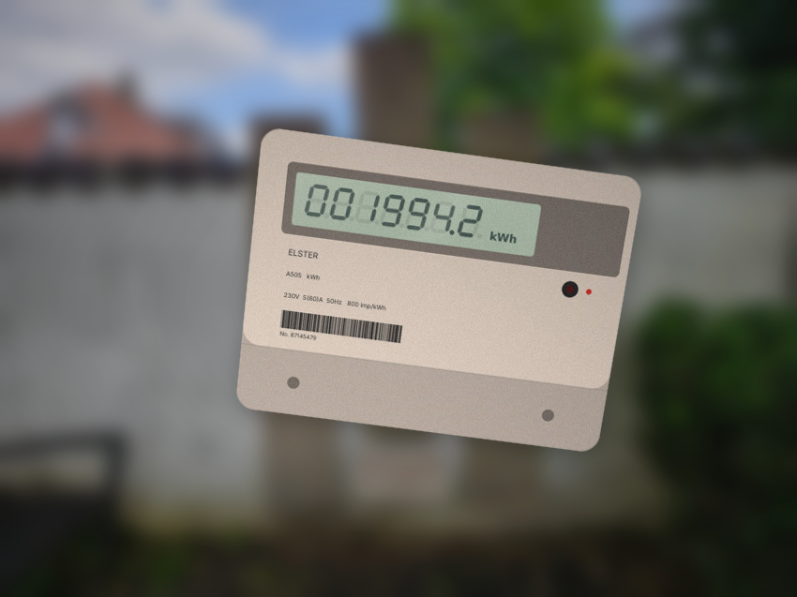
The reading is {"value": 1994.2, "unit": "kWh"}
